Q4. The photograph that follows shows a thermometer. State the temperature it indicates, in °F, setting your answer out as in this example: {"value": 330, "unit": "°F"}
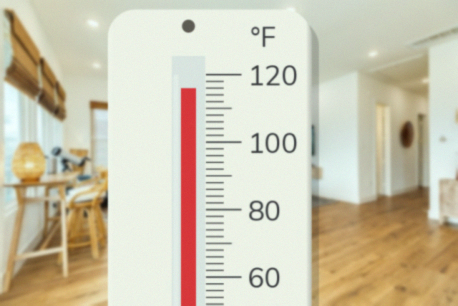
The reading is {"value": 116, "unit": "°F"}
